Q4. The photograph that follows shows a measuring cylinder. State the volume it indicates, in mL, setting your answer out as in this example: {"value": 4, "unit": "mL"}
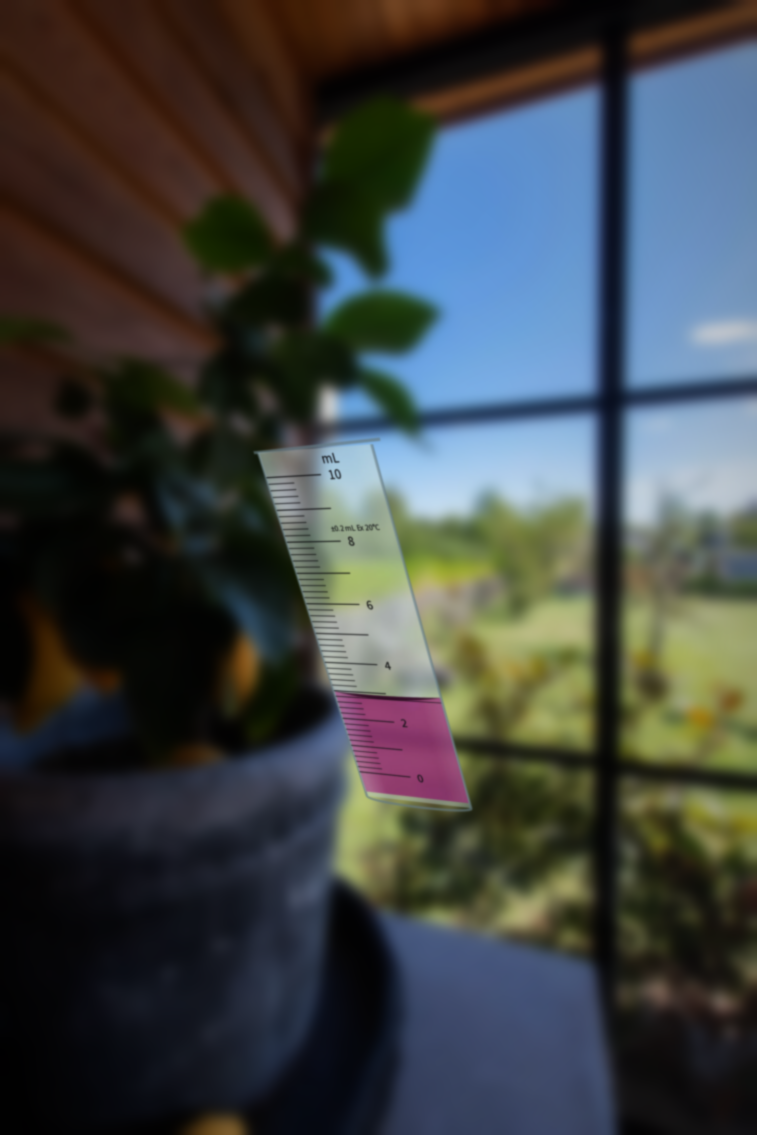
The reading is {"value": 2.8, "unit": "mL"}
